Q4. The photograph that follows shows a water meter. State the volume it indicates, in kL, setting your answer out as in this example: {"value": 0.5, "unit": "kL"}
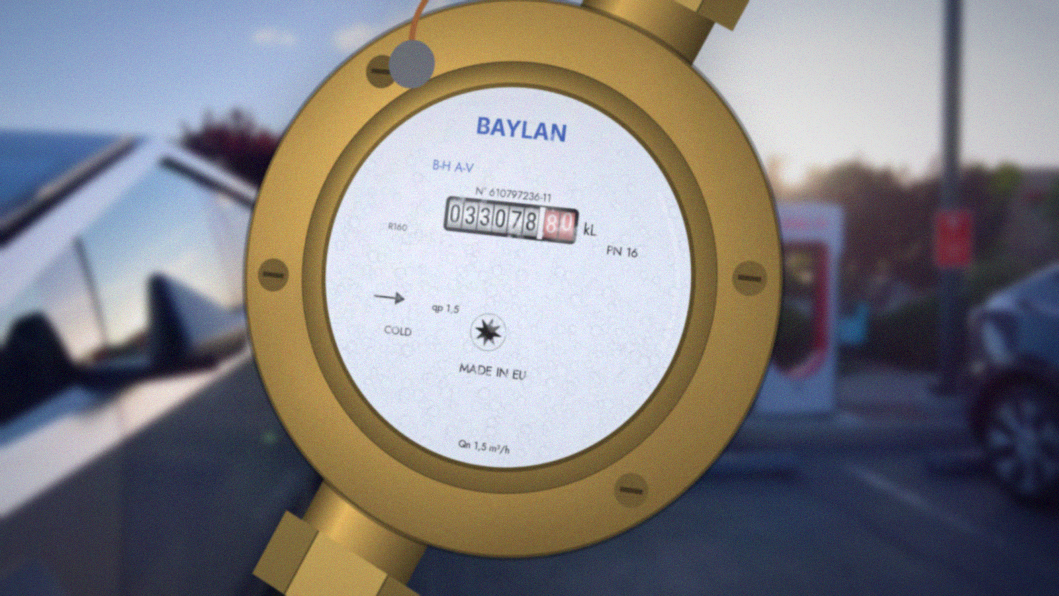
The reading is {"value": 33078.80, "unit": "kL"}
